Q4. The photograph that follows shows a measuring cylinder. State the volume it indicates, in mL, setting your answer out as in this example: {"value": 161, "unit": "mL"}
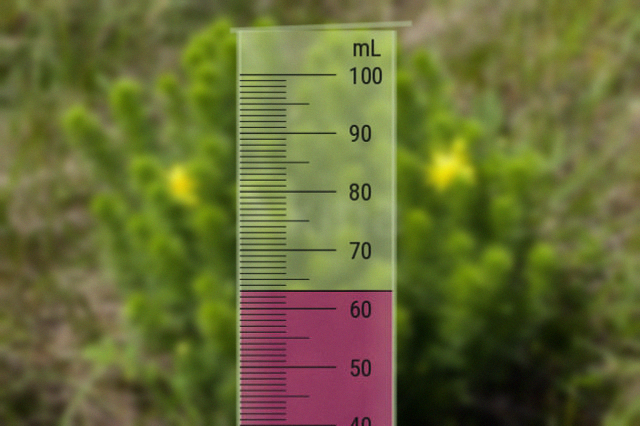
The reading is {"value": 63, "unit": "mL"}
